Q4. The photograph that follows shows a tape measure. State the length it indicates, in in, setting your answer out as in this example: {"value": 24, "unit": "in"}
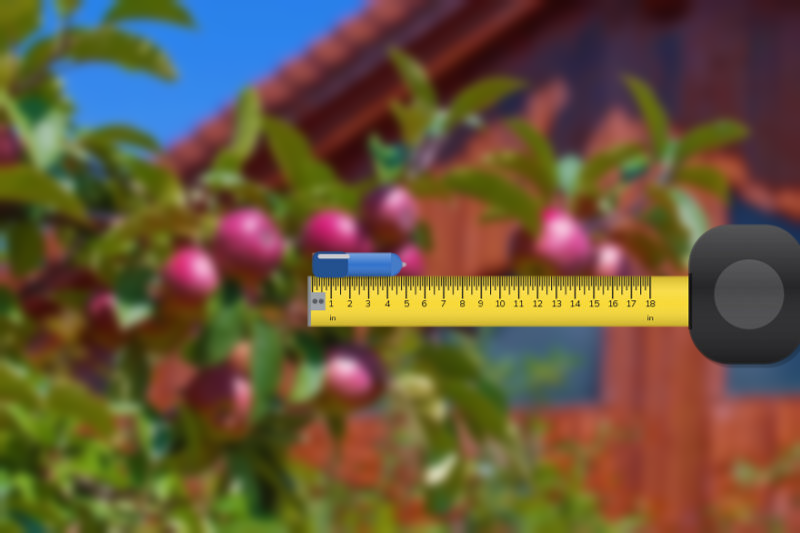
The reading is {"value": 5, "unit": "in"}
